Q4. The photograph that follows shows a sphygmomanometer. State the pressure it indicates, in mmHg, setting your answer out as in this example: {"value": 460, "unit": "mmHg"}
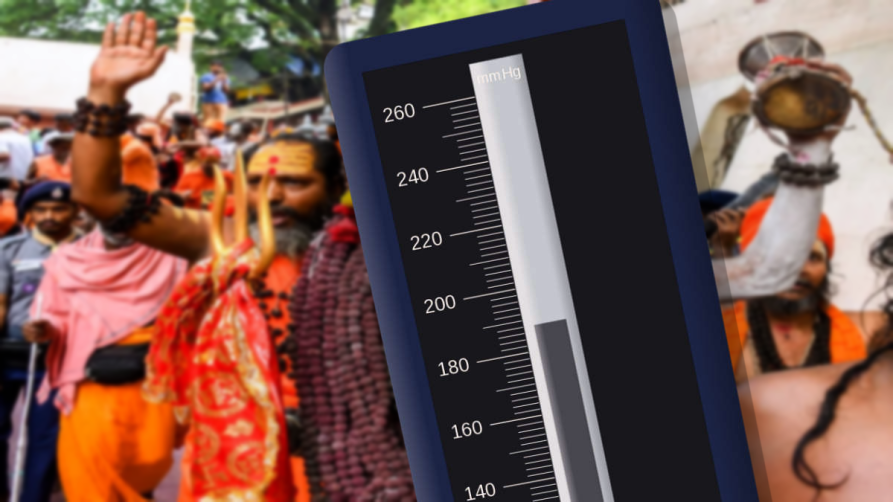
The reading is {"value": 188, "unit": "mmHg"}
